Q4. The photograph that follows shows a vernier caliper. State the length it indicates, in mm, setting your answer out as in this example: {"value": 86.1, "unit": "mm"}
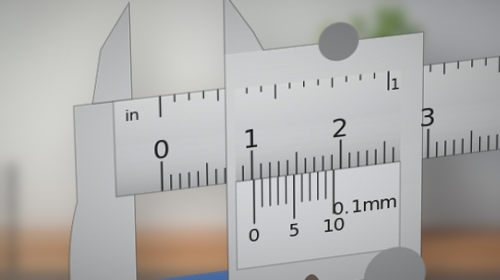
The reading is {"value": 10.2, "unit": "mm"}
